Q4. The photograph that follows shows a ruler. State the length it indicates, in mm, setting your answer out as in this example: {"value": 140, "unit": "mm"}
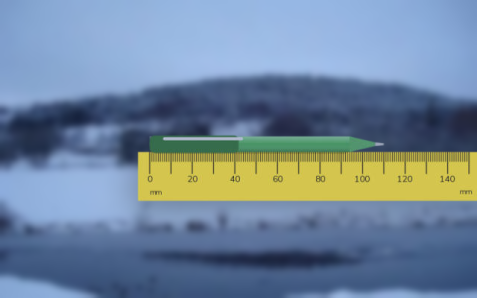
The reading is {"value": 110, "unit": "mm"}
